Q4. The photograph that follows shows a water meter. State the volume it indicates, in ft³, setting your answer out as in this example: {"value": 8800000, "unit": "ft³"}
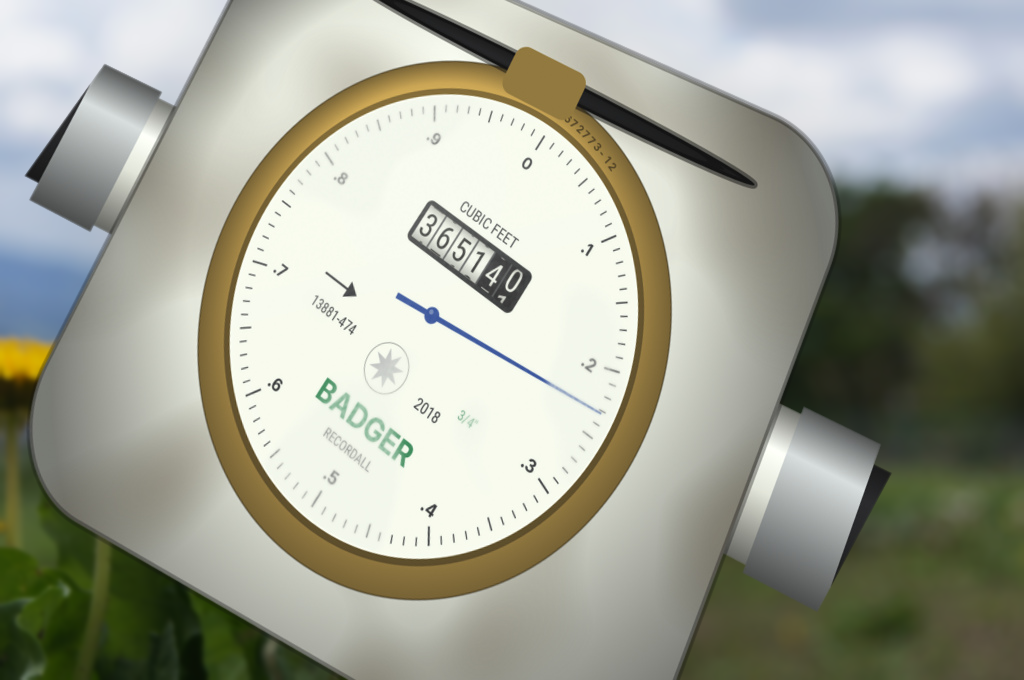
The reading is {"value": 365140.23, "unit": "ft³"}
